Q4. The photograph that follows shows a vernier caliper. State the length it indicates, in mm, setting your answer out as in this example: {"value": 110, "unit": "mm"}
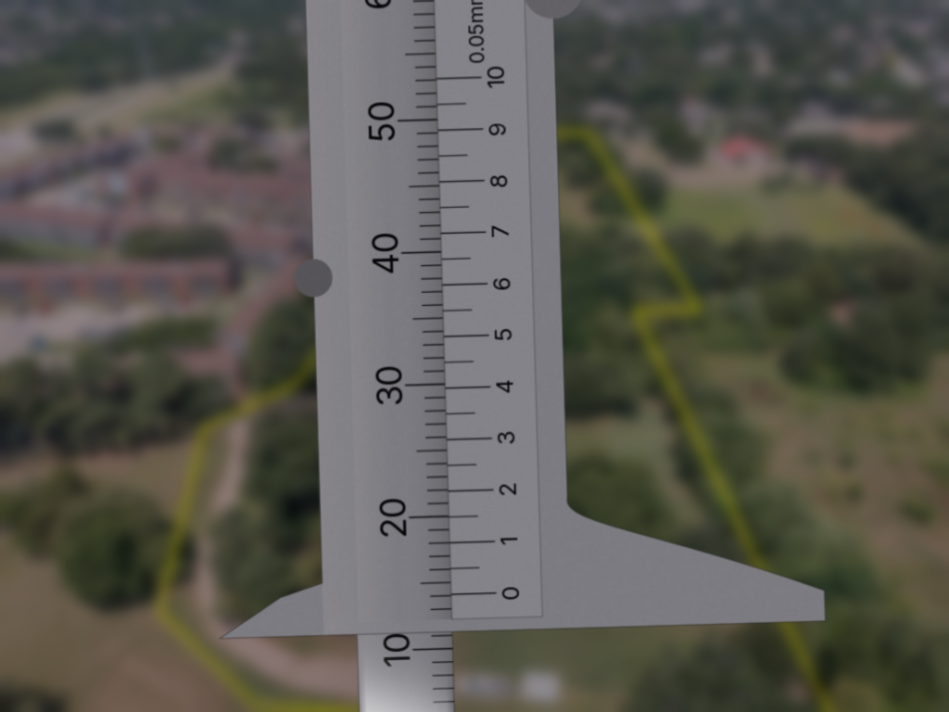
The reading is {"value": 14.1, "unit": "mm"}
